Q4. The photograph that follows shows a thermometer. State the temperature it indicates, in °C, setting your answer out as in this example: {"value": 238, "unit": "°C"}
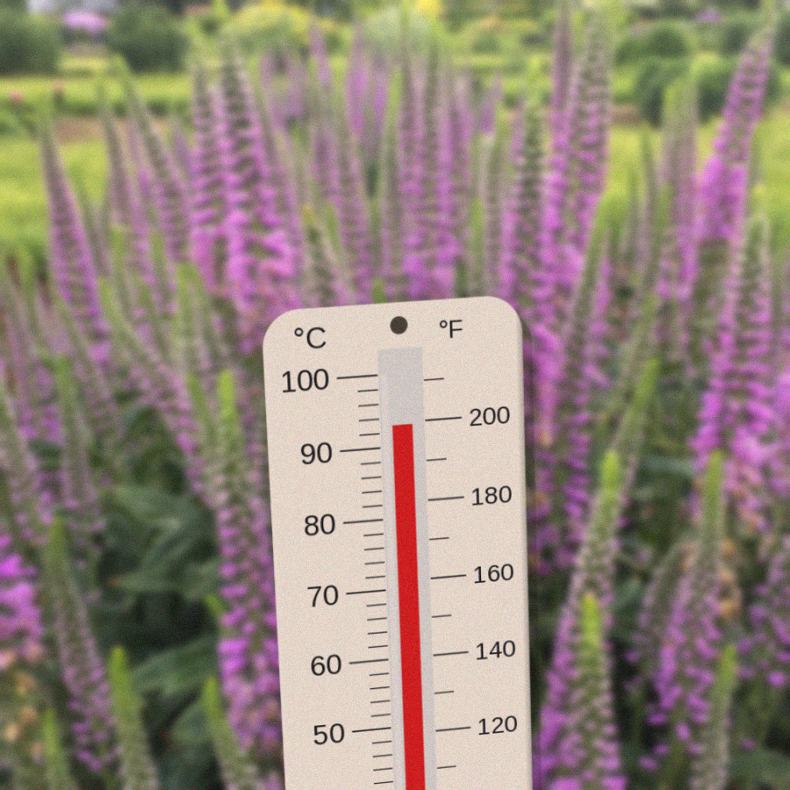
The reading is {"value": 93, "unit": "°C"}
